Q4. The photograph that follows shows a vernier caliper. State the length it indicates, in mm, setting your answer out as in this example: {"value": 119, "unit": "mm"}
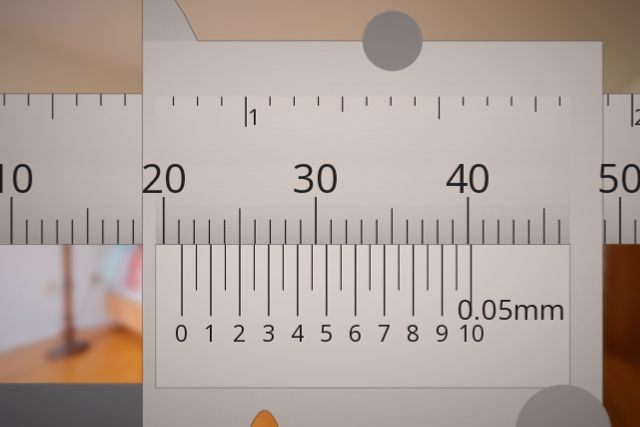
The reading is {"value": 21.2, "unit": "mm"}
